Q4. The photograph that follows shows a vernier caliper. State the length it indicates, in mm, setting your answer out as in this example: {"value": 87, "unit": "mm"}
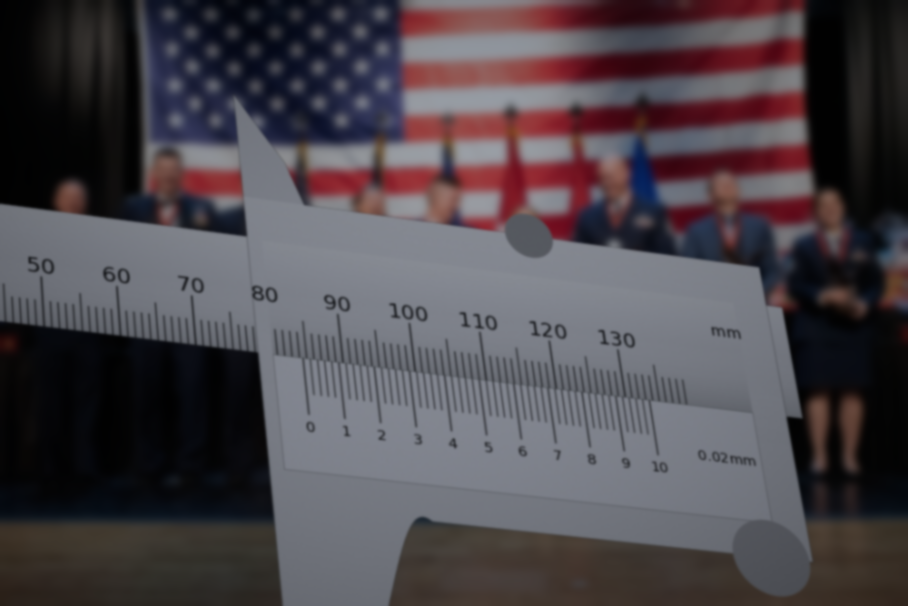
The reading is {"value": 84.5, "unit": "mm"}
